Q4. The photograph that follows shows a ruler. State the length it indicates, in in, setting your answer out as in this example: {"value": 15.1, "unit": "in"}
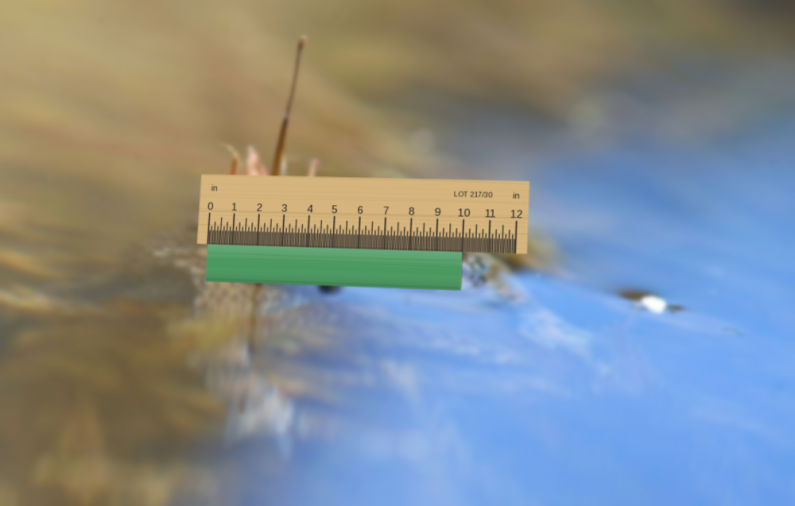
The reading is {"value": 10, "unit": "in"}
